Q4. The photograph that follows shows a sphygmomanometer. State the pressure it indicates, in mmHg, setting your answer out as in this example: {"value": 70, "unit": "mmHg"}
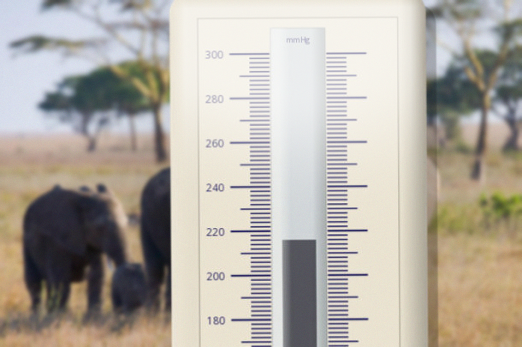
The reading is {"value": 216, "unit": "mmHg"}
